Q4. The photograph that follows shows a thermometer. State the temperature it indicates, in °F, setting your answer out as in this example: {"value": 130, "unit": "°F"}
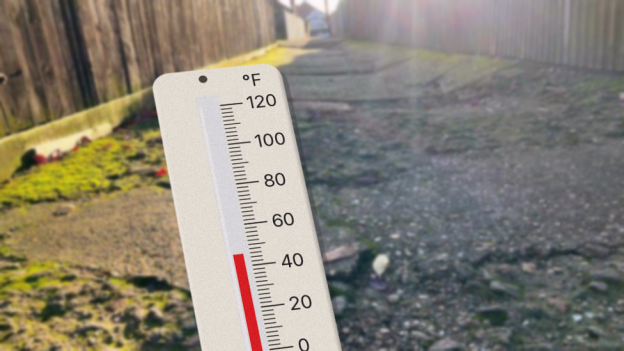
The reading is {"value": 46, "unit": "°F"}
